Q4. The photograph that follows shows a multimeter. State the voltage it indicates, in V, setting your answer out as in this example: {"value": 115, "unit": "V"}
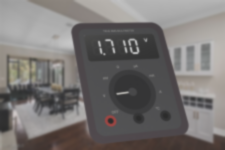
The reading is {"value": 1.710, "unit": "V"}
